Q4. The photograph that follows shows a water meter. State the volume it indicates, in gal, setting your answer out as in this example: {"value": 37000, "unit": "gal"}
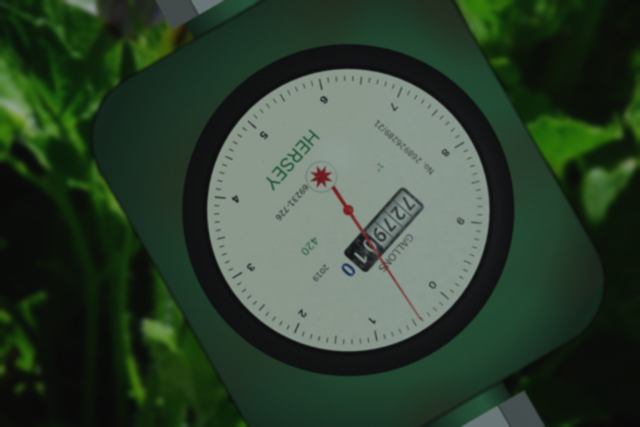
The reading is {"value": 7279010.4, "unit": "gal"}
